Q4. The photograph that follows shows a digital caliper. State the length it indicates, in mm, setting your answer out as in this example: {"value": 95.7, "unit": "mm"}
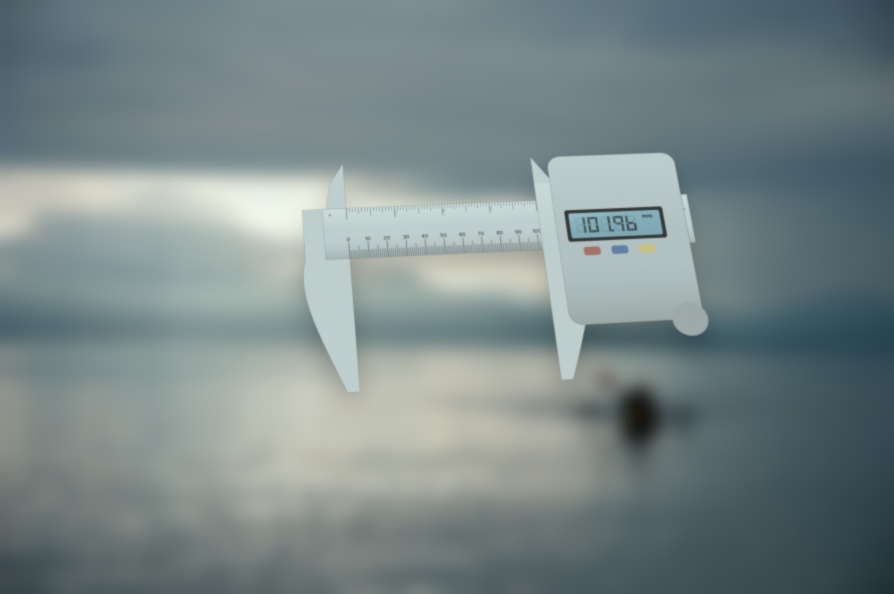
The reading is {"value": 101.96, "unit": "mm"}
